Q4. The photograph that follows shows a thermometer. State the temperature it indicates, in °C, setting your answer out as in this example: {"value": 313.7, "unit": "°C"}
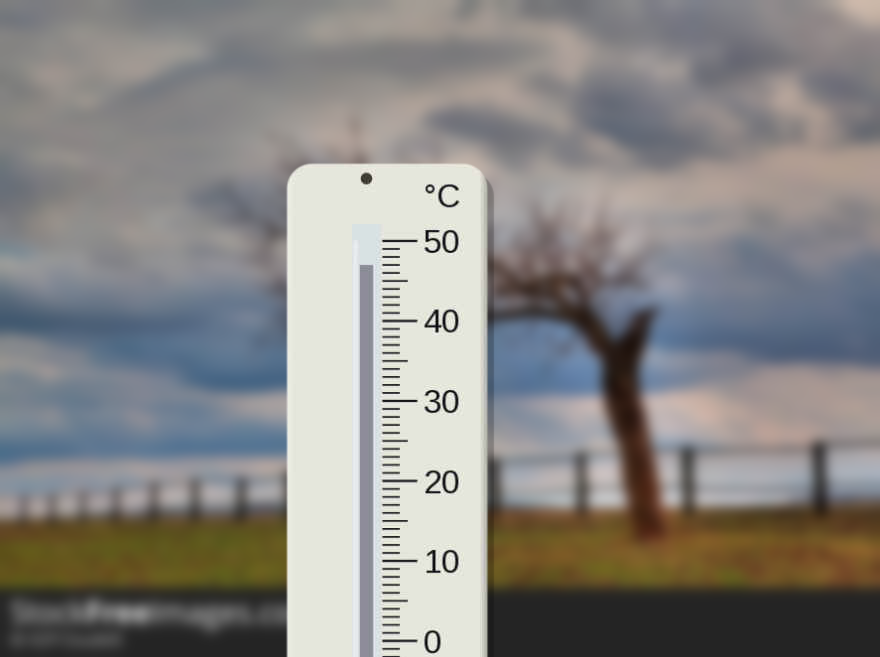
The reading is {"value": 47, "unit": "°C"}
